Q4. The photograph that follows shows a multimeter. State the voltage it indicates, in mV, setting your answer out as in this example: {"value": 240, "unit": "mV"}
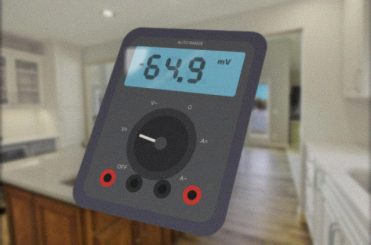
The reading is {"value": -64.9, "unit": "mV"}
